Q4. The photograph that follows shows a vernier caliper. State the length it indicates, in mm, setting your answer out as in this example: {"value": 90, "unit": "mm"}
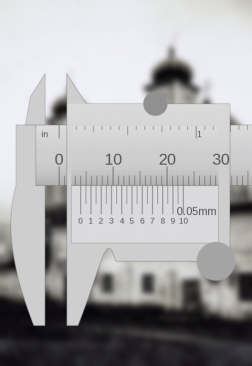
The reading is {"value": 4.0, "unit": "mm"}
